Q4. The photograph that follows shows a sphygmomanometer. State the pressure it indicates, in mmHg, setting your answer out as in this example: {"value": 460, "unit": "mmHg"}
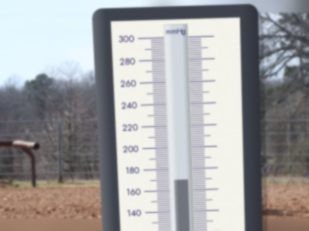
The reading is {"value": 170, "unit": "mmHg"}
